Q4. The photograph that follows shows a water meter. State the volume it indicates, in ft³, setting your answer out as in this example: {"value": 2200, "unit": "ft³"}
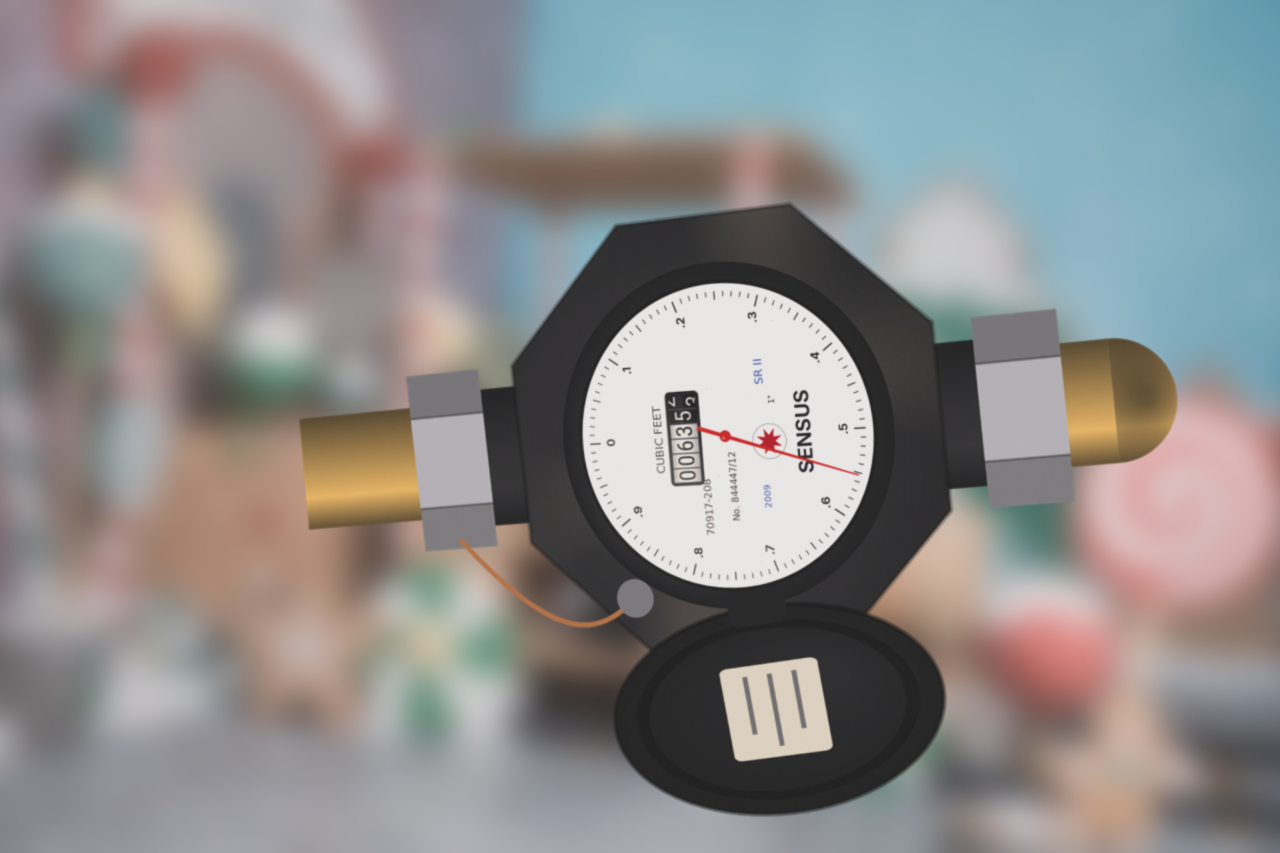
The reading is {"value": 6352.55, "unit": "ft³"}
